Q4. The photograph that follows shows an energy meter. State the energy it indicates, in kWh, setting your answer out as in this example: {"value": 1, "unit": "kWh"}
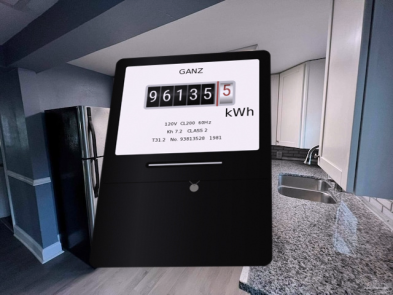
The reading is {"value": 96135.5, "unit": "kWh"}
